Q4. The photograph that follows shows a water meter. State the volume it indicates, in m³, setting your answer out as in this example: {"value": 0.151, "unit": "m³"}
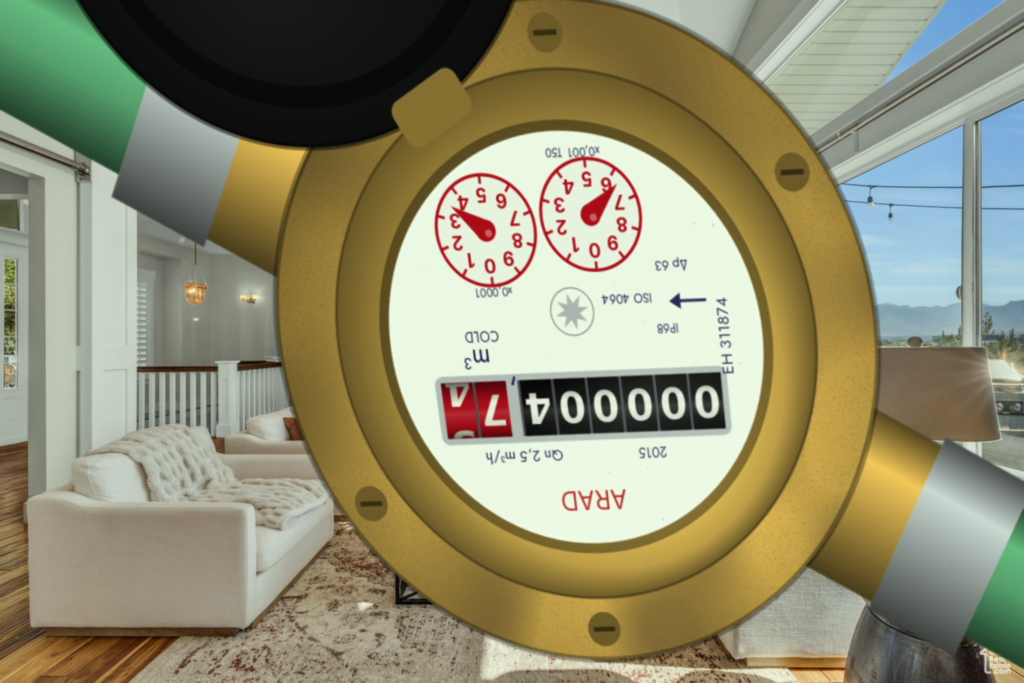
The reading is {"value": 4.7363, "unit": "m³"}
